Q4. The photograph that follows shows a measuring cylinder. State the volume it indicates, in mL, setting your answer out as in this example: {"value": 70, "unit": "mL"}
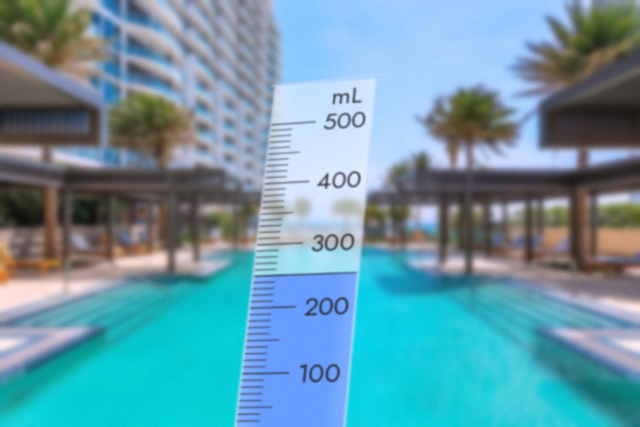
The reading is {"value": 250, "unit": "mL"}
